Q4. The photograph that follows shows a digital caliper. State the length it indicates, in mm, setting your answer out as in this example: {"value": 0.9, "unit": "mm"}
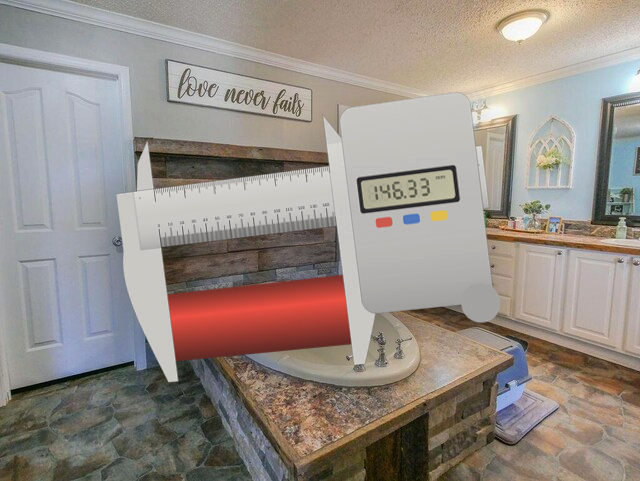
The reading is {"value": 146.33, "unit": "mm"}
